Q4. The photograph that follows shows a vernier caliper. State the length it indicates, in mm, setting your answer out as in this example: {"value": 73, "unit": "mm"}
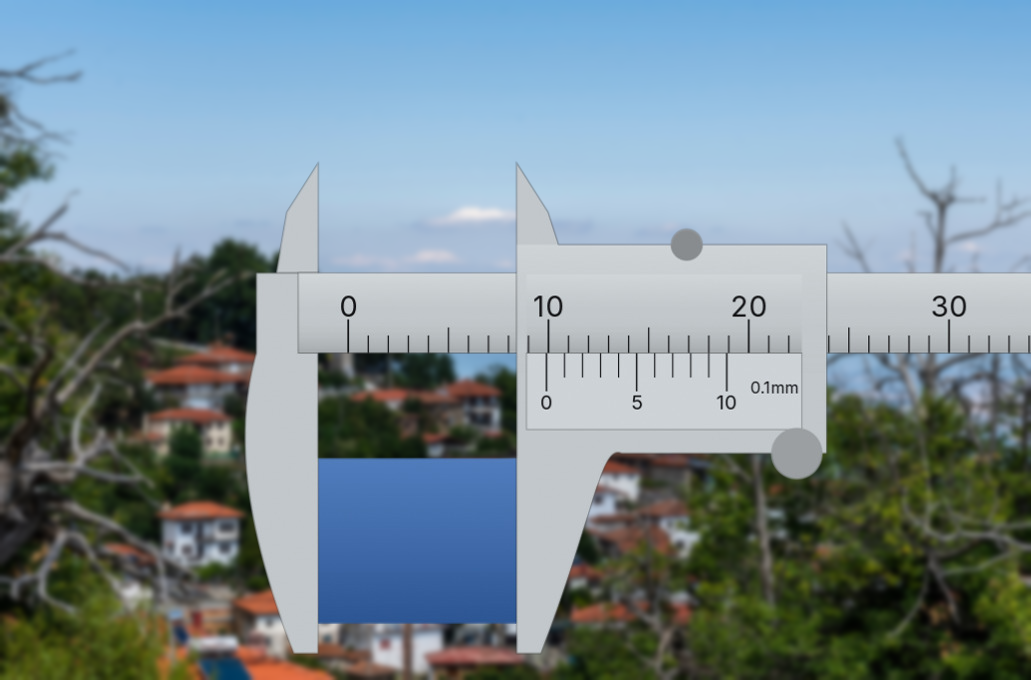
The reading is {"value": 9.9, "unit": "mm"}
